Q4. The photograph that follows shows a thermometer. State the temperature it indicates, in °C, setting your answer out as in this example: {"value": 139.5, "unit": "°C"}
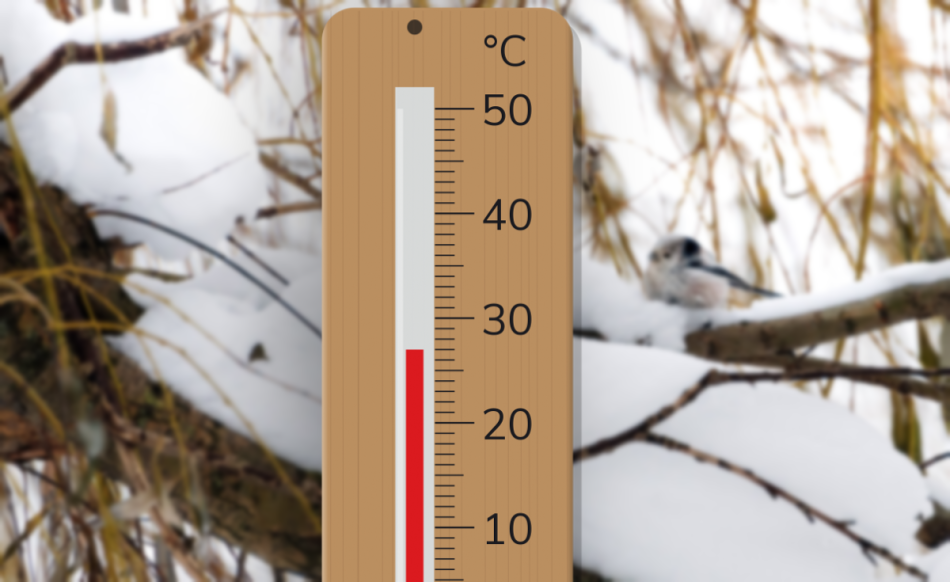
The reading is {"value": 27, "unit": "°C"}
